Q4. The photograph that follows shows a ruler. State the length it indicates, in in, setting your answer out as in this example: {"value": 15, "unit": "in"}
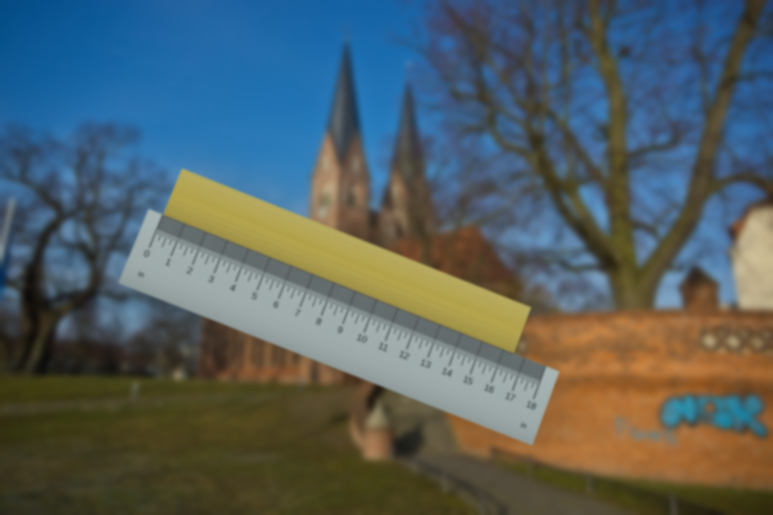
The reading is {"value": 16.5, "unit": "in"}
